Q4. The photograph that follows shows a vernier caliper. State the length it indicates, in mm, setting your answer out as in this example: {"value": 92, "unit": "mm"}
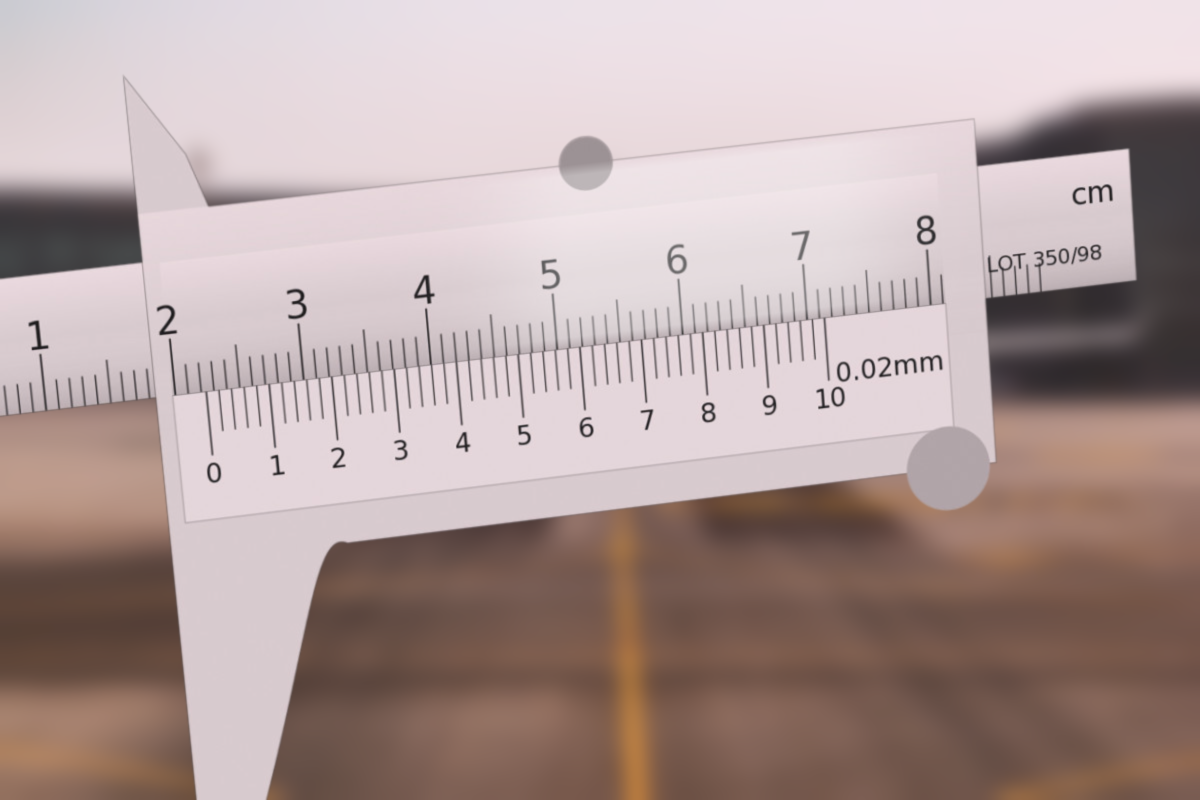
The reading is {"value": 22.4, "unit": "mm"}
